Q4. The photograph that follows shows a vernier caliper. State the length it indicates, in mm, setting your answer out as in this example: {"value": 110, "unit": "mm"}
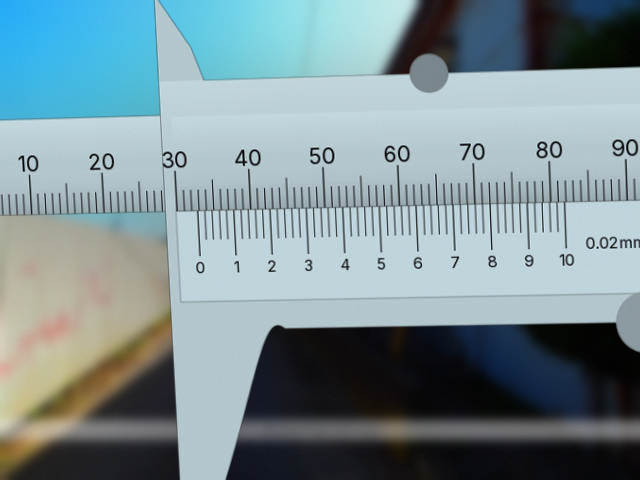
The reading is {"value": 32.8, "unit": "mm"}
